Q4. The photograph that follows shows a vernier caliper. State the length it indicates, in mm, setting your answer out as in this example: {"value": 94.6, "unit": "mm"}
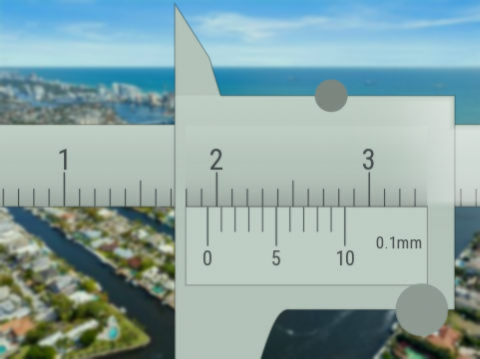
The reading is {"value": 19.4, "unit": "mm"}
